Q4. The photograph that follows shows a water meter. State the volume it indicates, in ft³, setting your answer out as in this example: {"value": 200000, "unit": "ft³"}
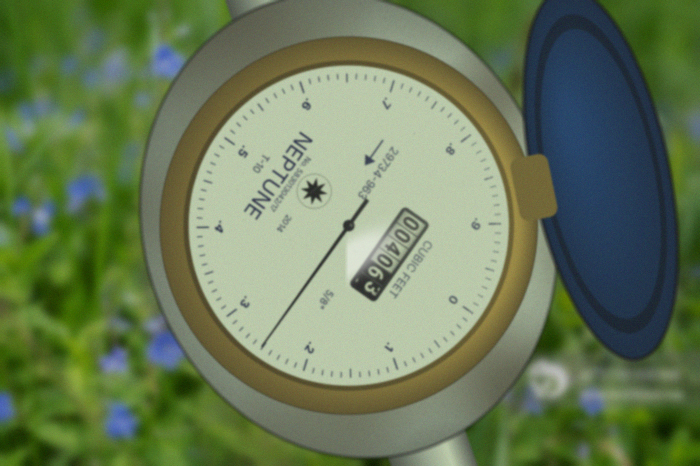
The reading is {"value": 4063.25, "unit": "ft³"}
